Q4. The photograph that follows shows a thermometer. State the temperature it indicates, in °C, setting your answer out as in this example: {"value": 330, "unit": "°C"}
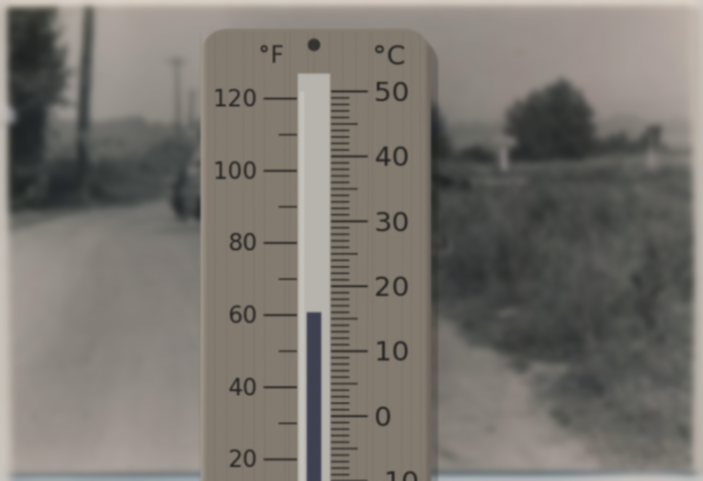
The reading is {"value": 16, "unit": "°C"}
